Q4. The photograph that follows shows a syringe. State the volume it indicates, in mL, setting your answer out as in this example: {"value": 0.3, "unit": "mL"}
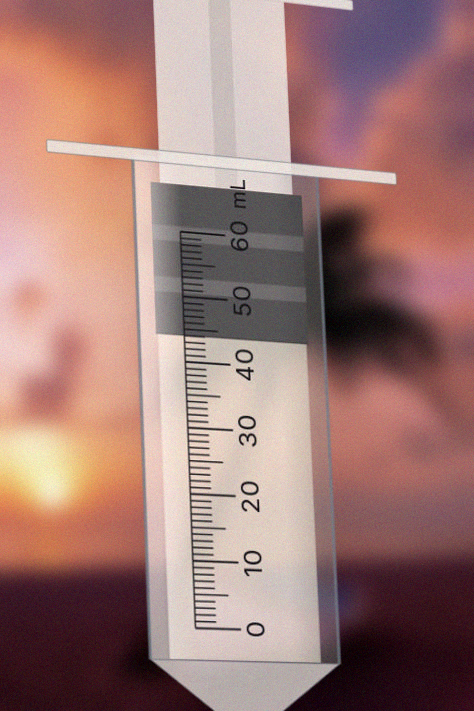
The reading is {"value": 44, "unit": "mL"}
